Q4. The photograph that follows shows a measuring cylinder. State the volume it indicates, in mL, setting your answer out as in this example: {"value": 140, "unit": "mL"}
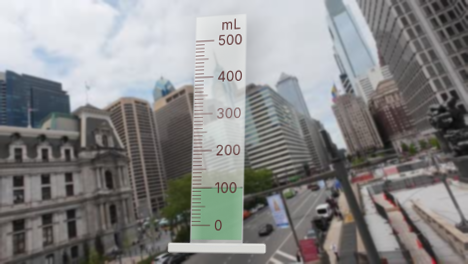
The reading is {"value": 100, "unit": "mL"}
